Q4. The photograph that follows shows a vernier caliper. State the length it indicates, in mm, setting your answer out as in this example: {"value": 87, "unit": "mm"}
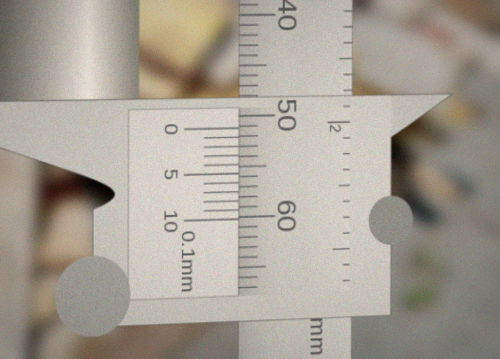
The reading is {"value": 51.2, "unit": "mm"}
